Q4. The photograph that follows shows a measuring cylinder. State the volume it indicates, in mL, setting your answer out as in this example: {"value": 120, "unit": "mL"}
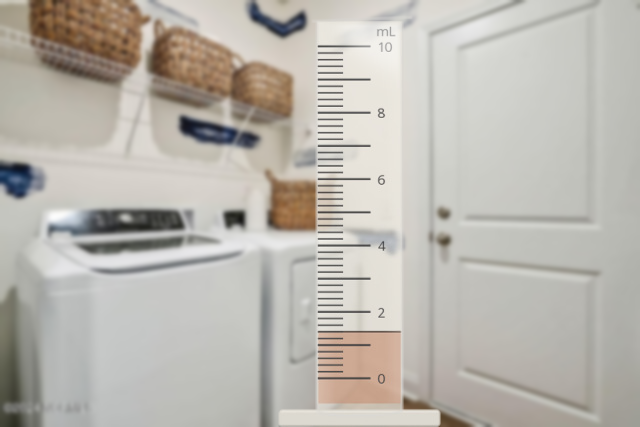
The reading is {"value": 1.4, "unit": "mL"}
